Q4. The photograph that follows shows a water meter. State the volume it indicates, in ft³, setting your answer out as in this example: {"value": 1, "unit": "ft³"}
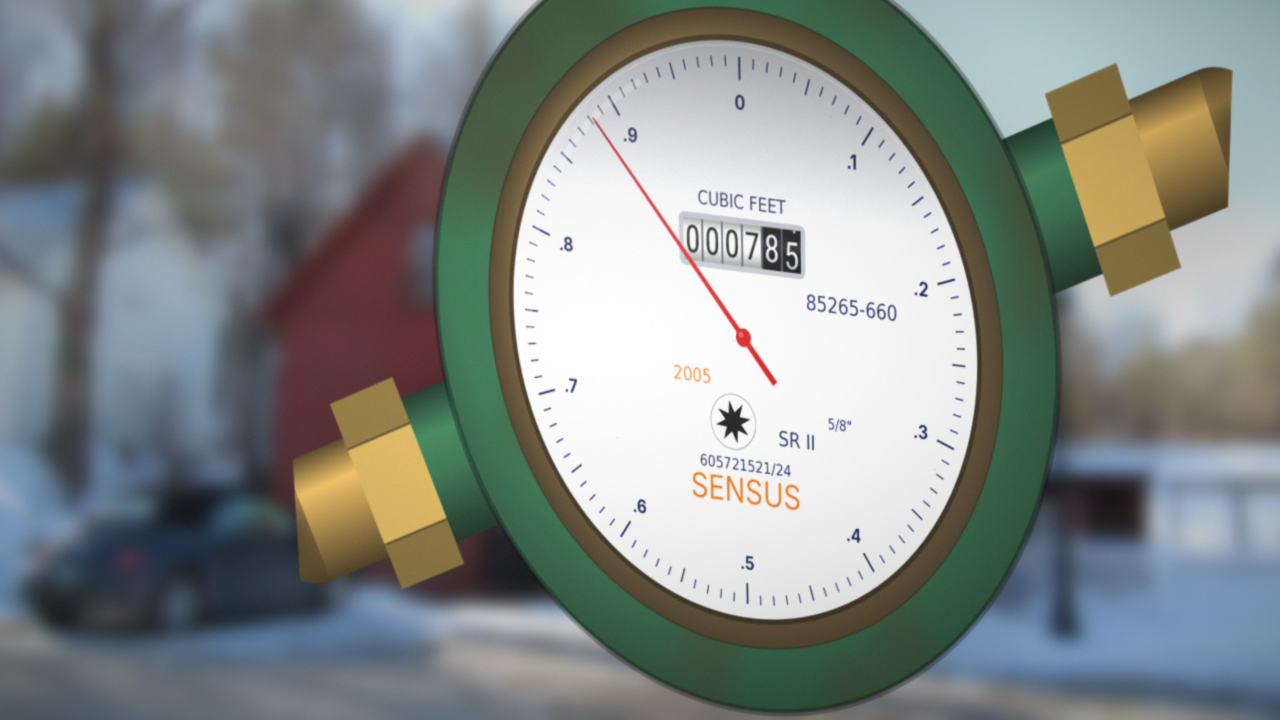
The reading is {"value": 784.88, "unit": "ft³"}
